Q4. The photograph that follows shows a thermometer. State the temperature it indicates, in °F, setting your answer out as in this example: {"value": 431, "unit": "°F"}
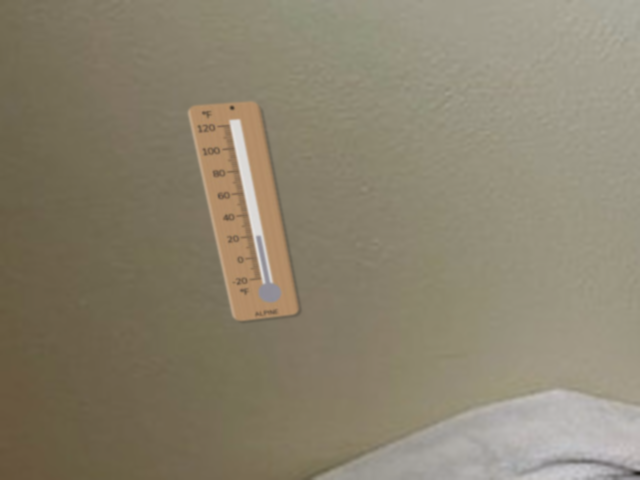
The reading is {"value": 20, "unit": "°F"}
